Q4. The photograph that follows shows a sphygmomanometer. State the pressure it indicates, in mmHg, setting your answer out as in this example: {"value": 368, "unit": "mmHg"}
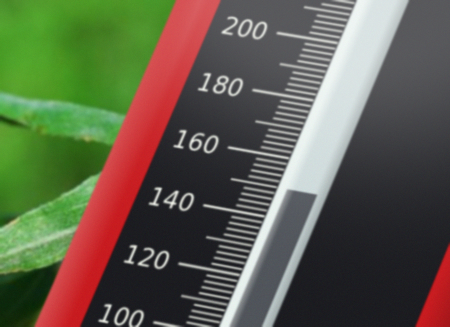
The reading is {"value": 150, "unit": "mmHg"}
